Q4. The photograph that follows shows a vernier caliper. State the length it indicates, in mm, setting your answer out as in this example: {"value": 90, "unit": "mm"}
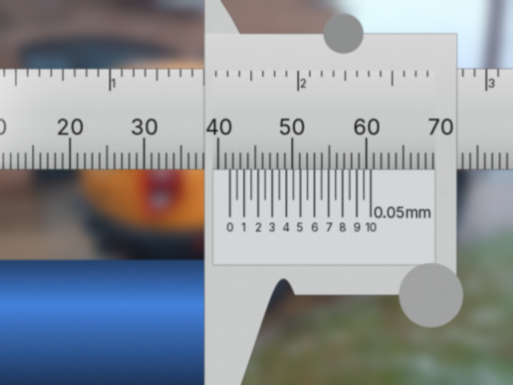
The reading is {"value": 41.6, "unit": "mm"}
